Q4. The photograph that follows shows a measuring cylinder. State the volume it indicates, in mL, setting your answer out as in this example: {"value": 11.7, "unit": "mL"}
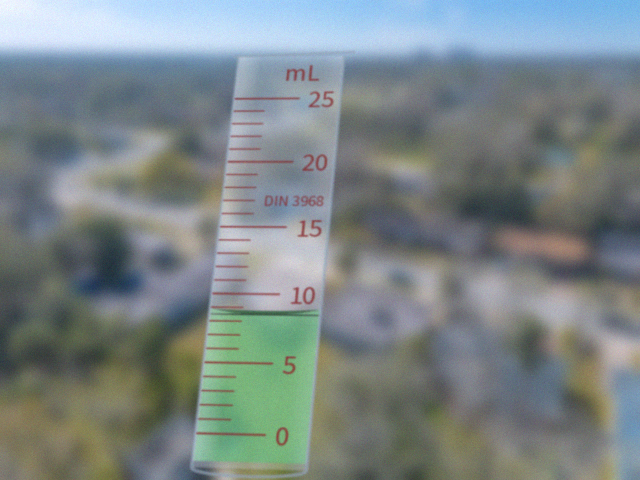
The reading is {"value": 8.5, "unit": "mL"}
